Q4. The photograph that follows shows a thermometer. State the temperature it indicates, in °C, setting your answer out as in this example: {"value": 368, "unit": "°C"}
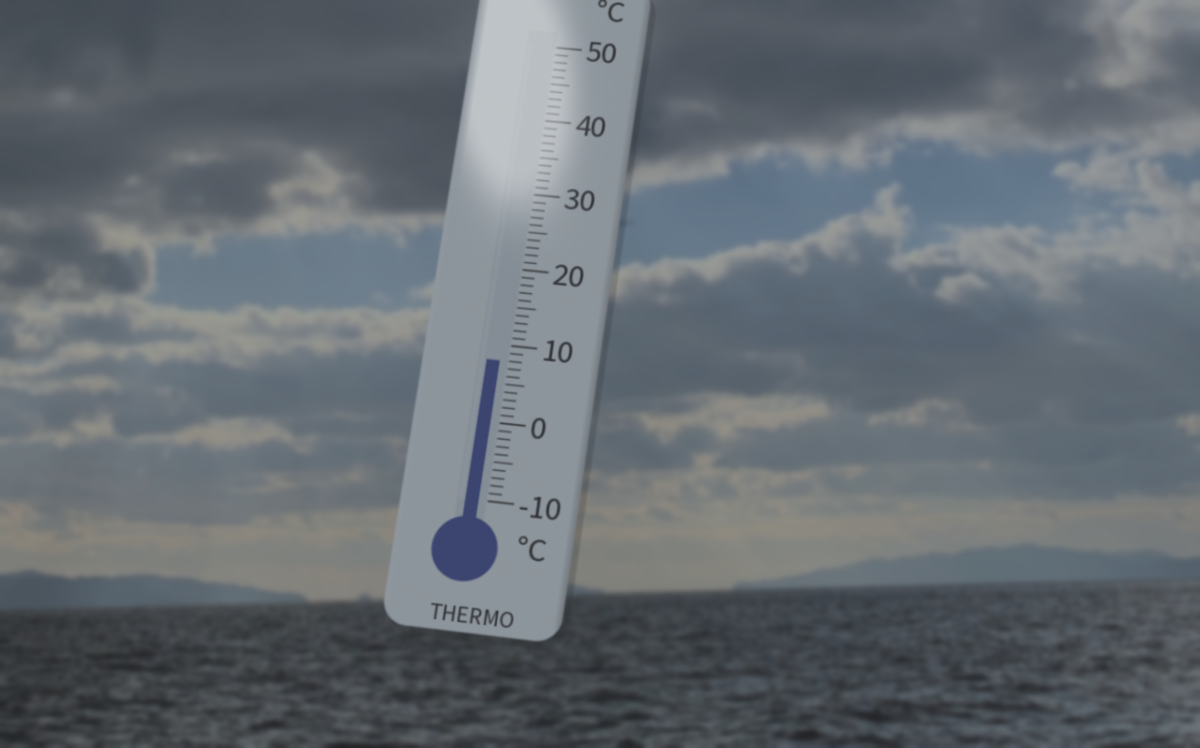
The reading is {"value": 8, "unit": "°C"}
